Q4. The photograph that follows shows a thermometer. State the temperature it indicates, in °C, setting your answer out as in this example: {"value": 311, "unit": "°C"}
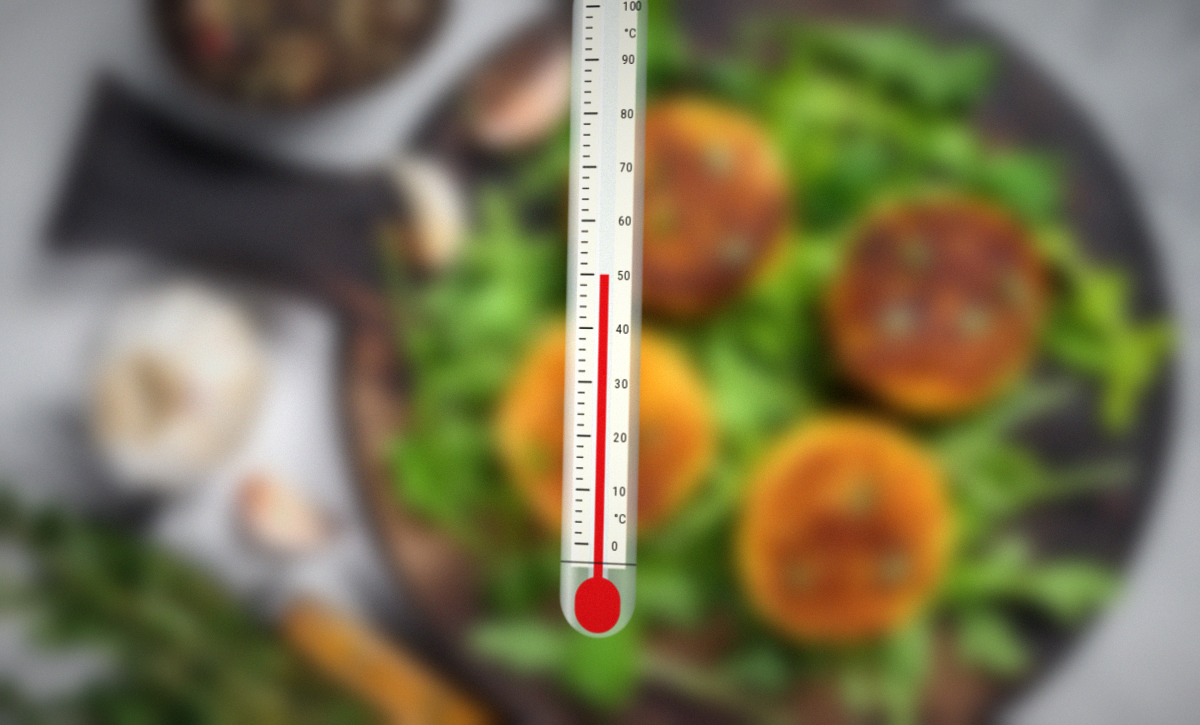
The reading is {"value": 50, "unit": "°C"}
